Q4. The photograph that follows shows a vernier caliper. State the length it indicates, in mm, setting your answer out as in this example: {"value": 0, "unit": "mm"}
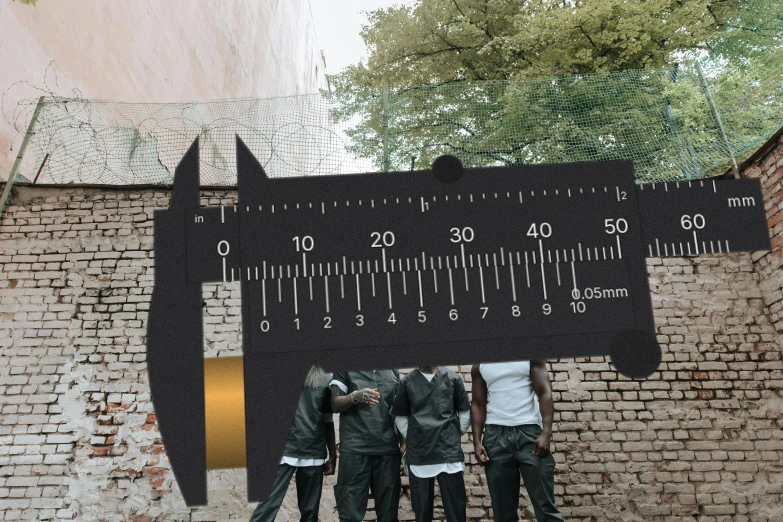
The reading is {"value": 4.8, "unit": "mm"}
